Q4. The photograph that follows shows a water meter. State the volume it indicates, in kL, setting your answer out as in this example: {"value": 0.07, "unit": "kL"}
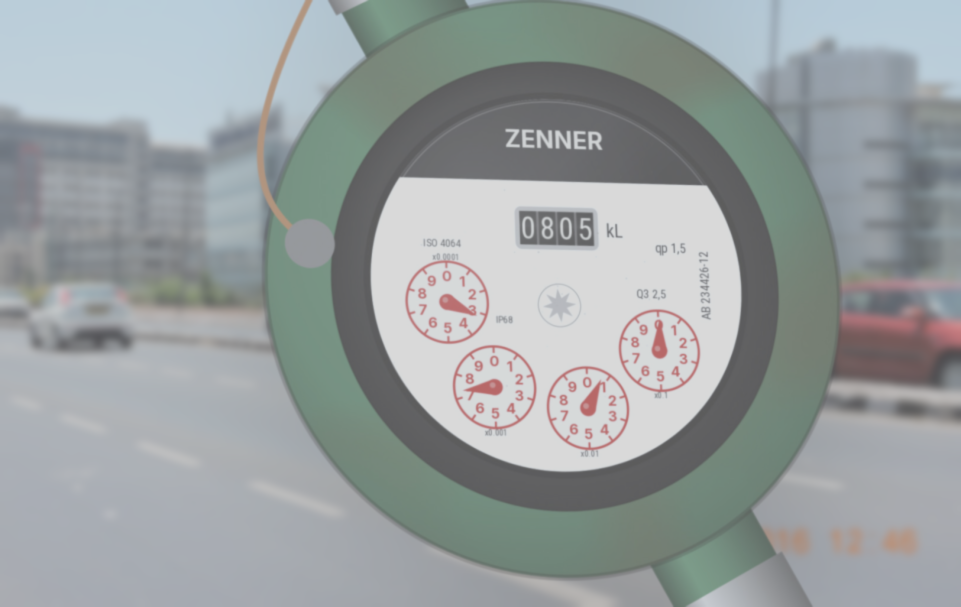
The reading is {"value": 805.0073, "unit": "kL"}
